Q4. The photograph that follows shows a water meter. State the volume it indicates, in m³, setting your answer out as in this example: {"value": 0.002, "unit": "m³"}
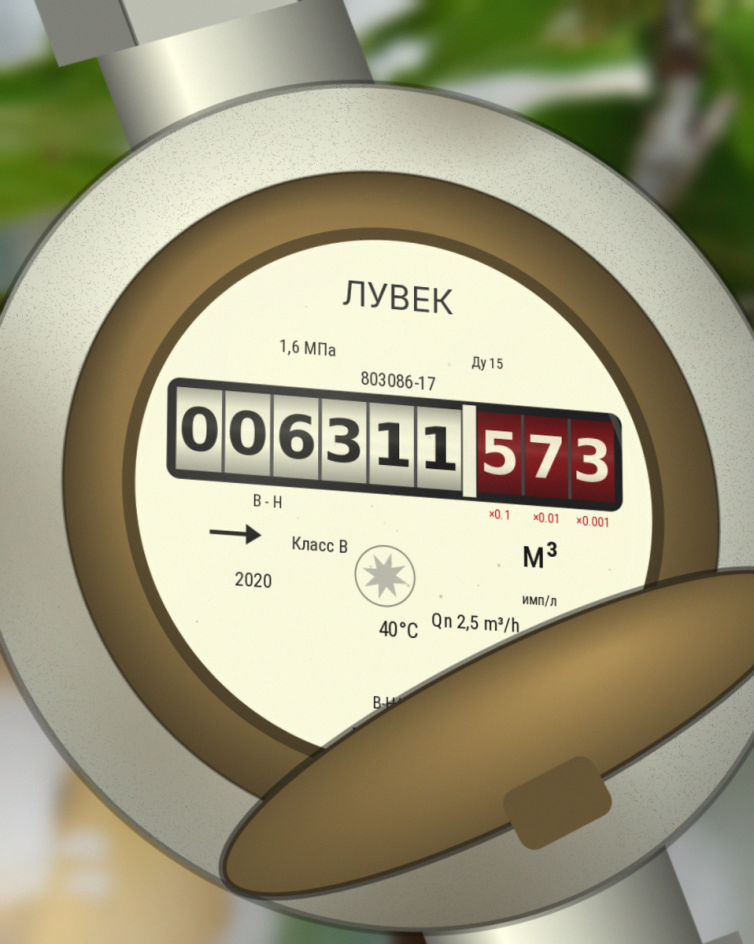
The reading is {"value": 6311.573, "unit": "m³"}
